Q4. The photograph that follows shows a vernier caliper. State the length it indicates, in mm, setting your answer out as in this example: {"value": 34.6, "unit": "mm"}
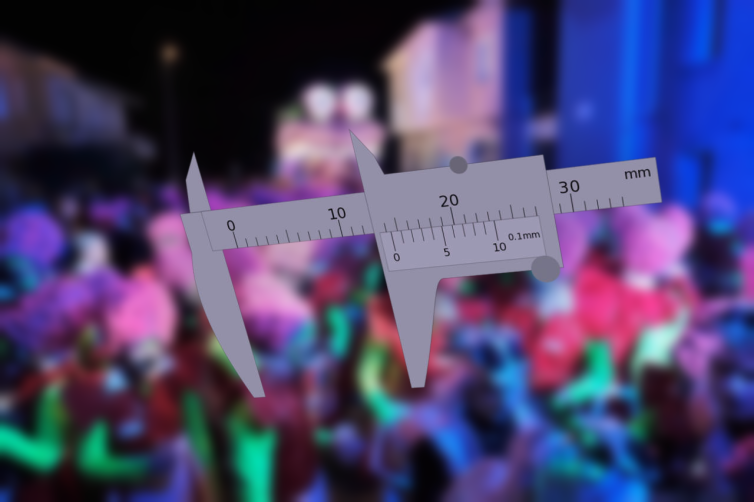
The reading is {"value": 14.4, "unit": "mm"}
